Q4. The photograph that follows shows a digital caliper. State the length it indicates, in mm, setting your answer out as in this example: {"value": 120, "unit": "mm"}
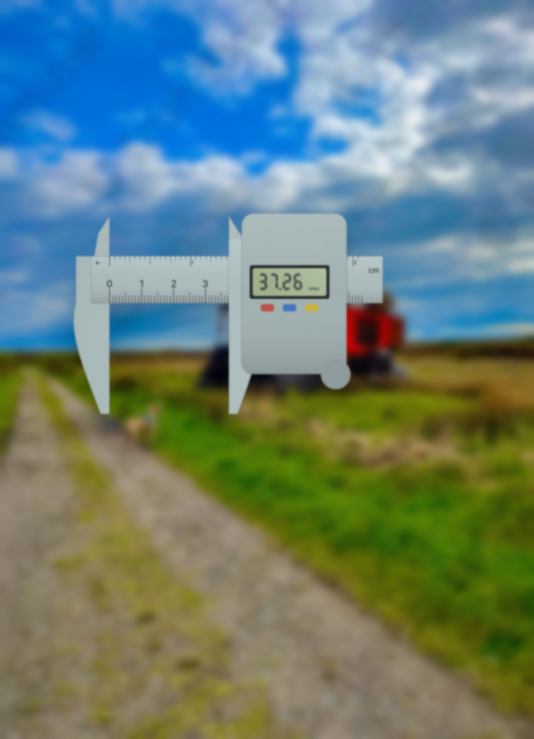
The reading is {"value": 37.26, "unit": "mm"}
